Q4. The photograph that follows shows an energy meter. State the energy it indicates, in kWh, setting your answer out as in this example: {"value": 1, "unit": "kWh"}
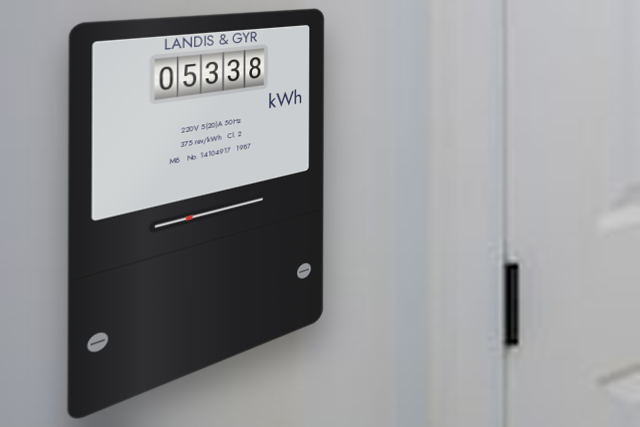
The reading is {"value": 5338, "unit": "kWh"}
